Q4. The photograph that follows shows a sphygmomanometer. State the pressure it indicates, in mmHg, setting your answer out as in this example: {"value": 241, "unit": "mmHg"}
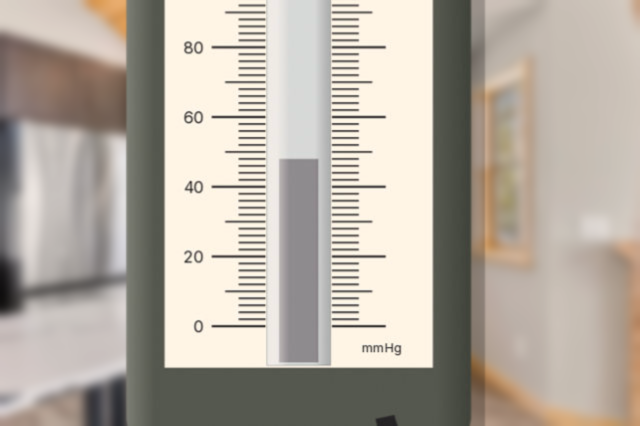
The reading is {"value": 48, "unit": "mmHg"}
